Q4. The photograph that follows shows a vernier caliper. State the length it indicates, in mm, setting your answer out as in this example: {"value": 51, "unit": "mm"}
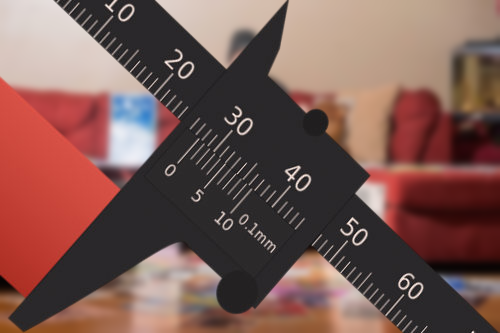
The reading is {"value": 27.6, "unit": "mm"}
